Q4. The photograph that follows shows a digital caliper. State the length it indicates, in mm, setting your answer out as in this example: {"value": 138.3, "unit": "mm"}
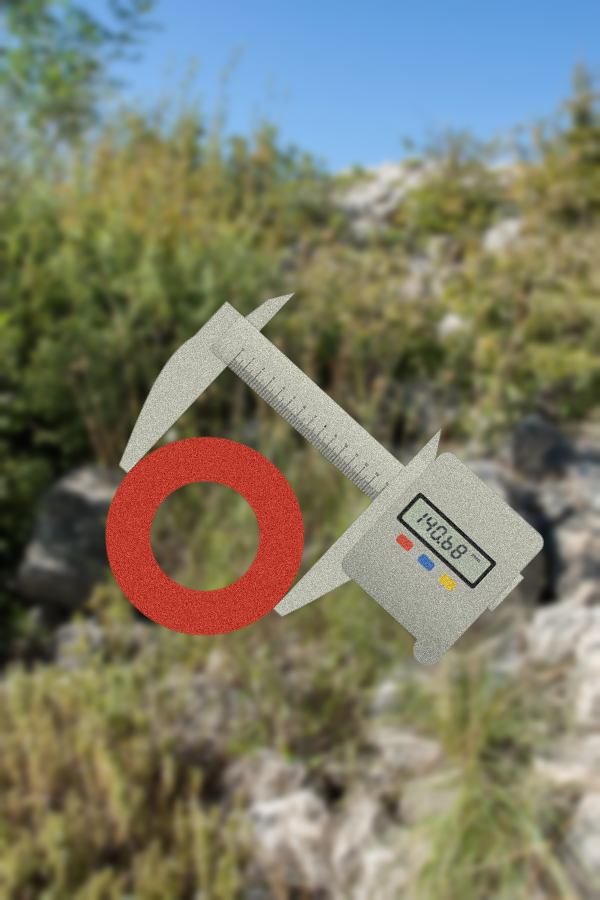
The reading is {"value": 140.68, "unit": "mm"}
